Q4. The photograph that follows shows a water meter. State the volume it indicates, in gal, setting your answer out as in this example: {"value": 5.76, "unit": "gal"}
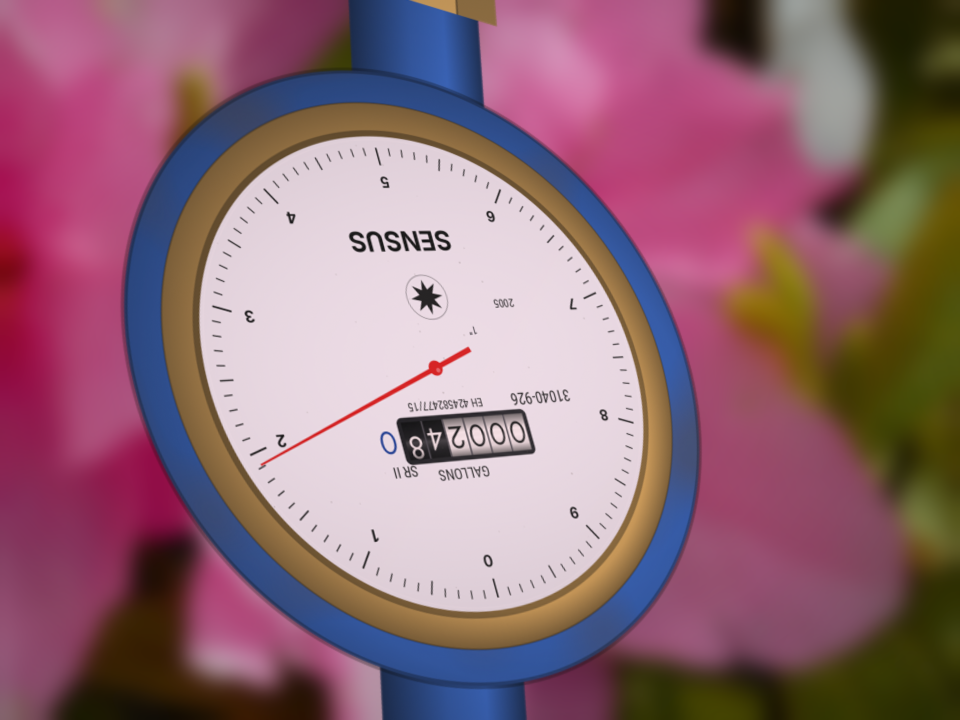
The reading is {"value": 2481.9, "unit": "gal"}
